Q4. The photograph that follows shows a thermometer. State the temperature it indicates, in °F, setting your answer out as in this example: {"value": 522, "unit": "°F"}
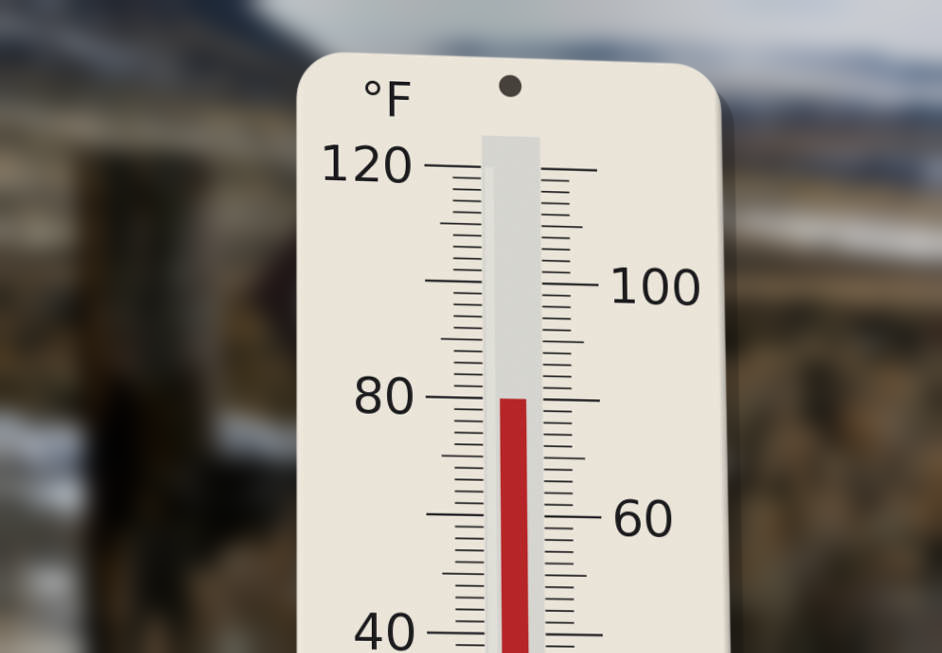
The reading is {"value": 80, "unit": "°F"}
